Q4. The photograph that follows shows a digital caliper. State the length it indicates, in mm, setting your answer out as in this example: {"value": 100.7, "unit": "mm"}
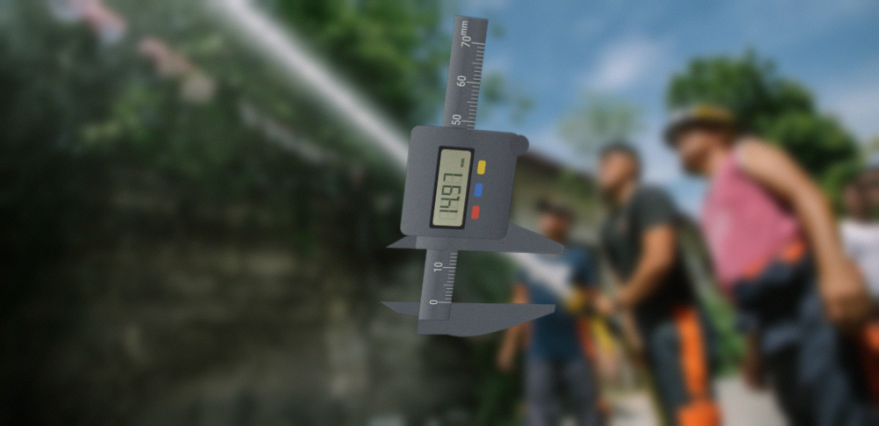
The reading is {"value": 14.97, "unit": "mm"}
